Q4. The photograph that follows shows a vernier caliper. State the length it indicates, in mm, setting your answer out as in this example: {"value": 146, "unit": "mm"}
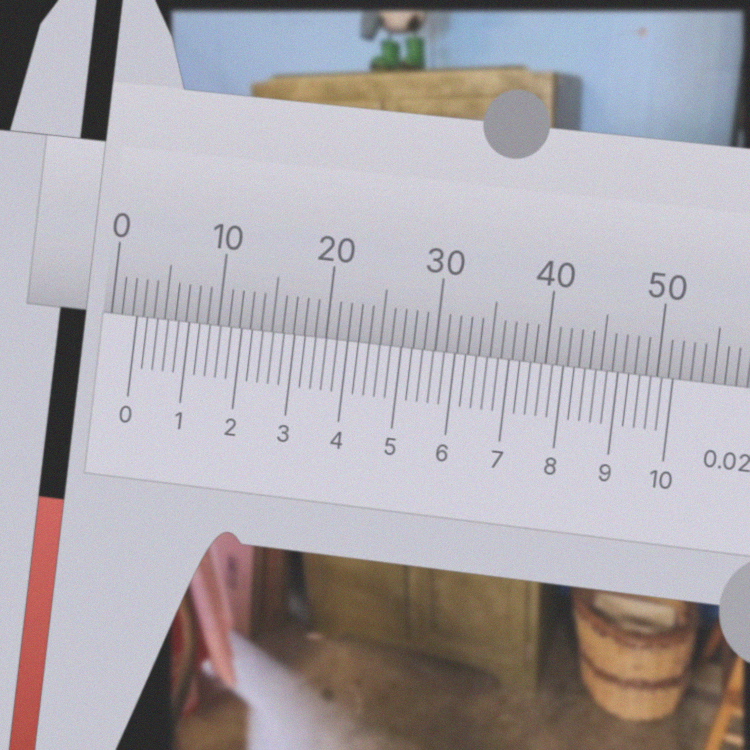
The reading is {"value": 2.4, "unit": "mm"}
